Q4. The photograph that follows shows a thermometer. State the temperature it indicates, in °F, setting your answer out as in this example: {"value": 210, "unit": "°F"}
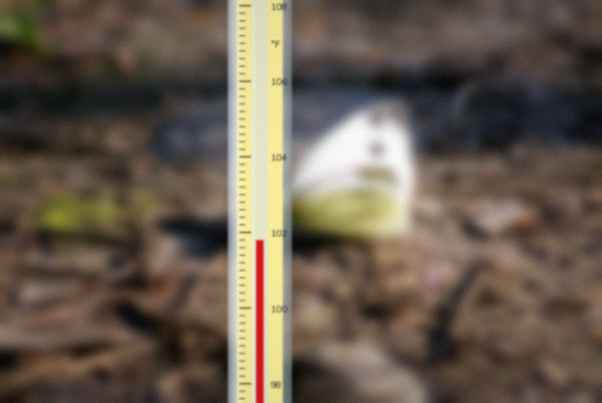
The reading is {"value": 101.8, "unit": "°F"}
